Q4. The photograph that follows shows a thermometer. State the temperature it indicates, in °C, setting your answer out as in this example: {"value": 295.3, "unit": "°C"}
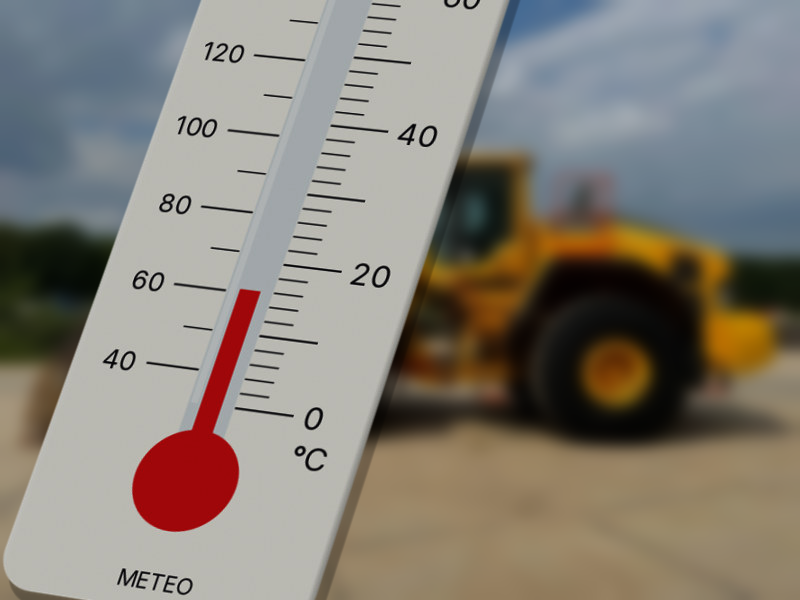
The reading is {"value": 16, "unit": "°C"}
